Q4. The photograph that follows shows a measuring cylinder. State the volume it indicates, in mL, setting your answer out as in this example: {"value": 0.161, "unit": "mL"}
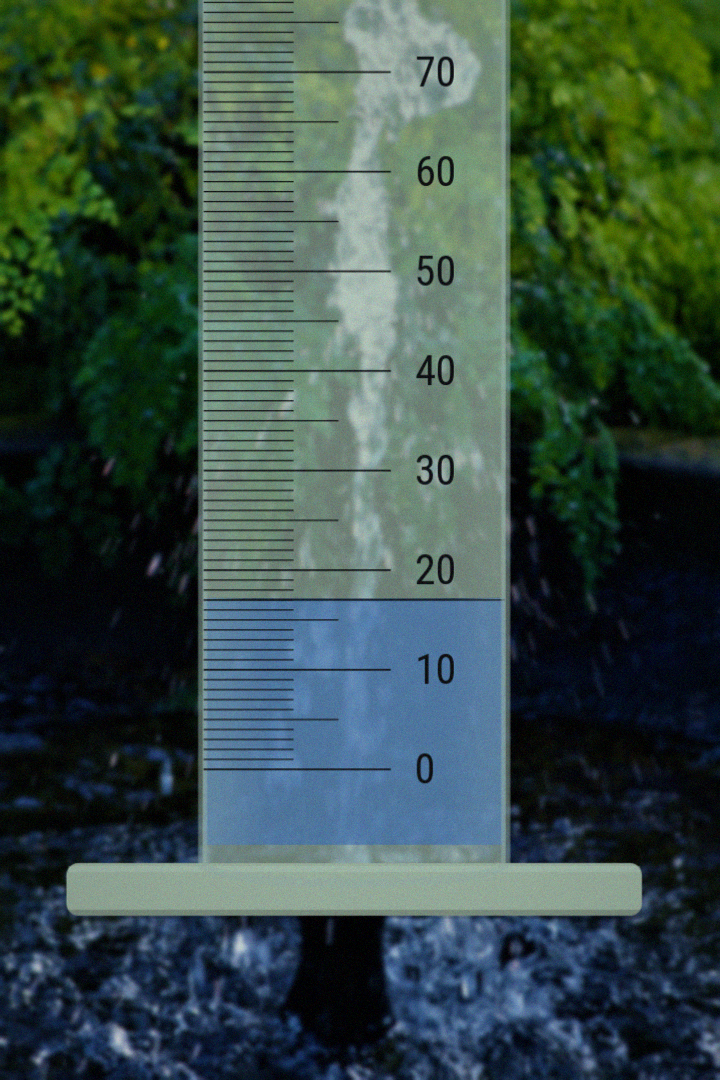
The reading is {"value": 17, "unit": "mL"}
